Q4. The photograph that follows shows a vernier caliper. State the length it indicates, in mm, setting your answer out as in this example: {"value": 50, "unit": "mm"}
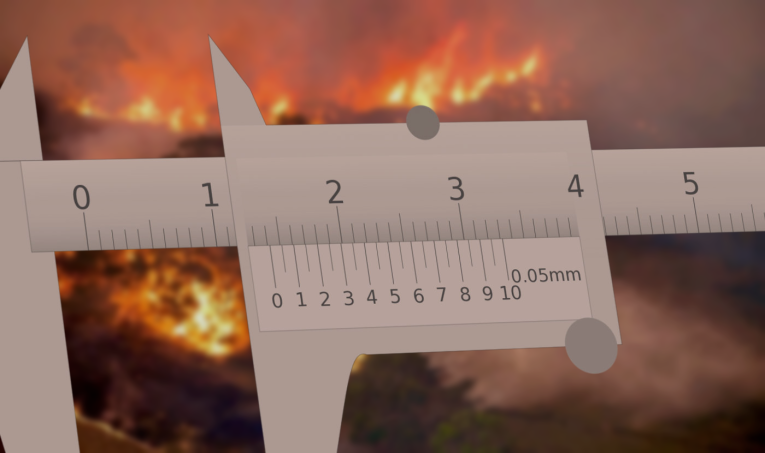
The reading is {"value": 14.2, "unit": "mm"}
